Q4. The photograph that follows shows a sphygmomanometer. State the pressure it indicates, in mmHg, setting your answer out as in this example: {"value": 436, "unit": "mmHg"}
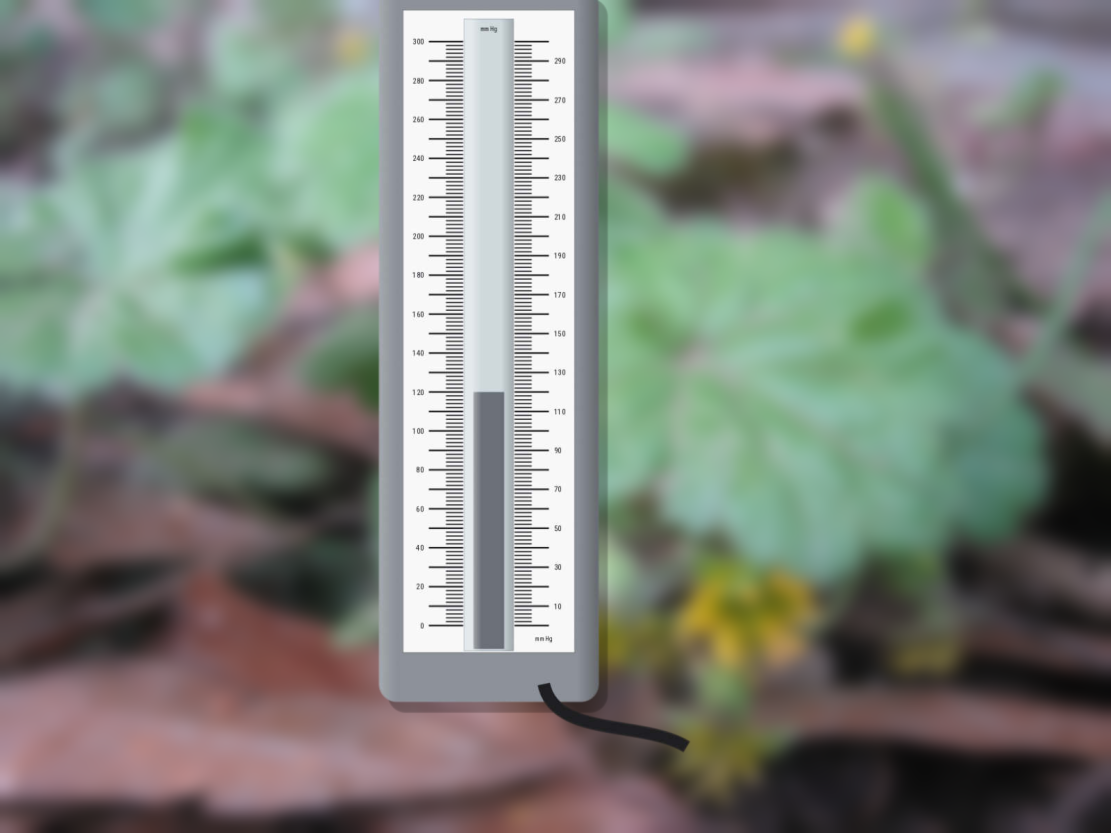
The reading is {"value": 120, "unit": "mmHg"}
